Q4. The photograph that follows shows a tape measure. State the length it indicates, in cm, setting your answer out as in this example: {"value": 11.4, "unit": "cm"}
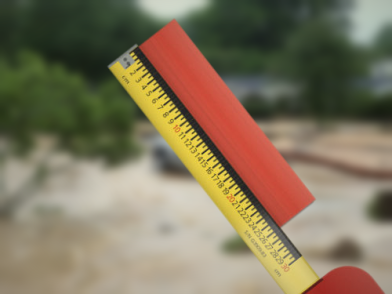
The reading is {"value": 26, "unit": "cm"}
